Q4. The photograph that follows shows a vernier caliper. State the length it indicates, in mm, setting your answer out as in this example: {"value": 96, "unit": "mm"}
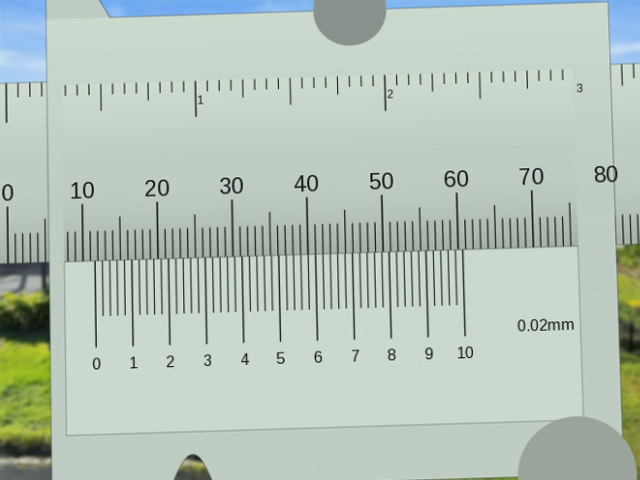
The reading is {"value": 11.6, "unit": "mm"}
